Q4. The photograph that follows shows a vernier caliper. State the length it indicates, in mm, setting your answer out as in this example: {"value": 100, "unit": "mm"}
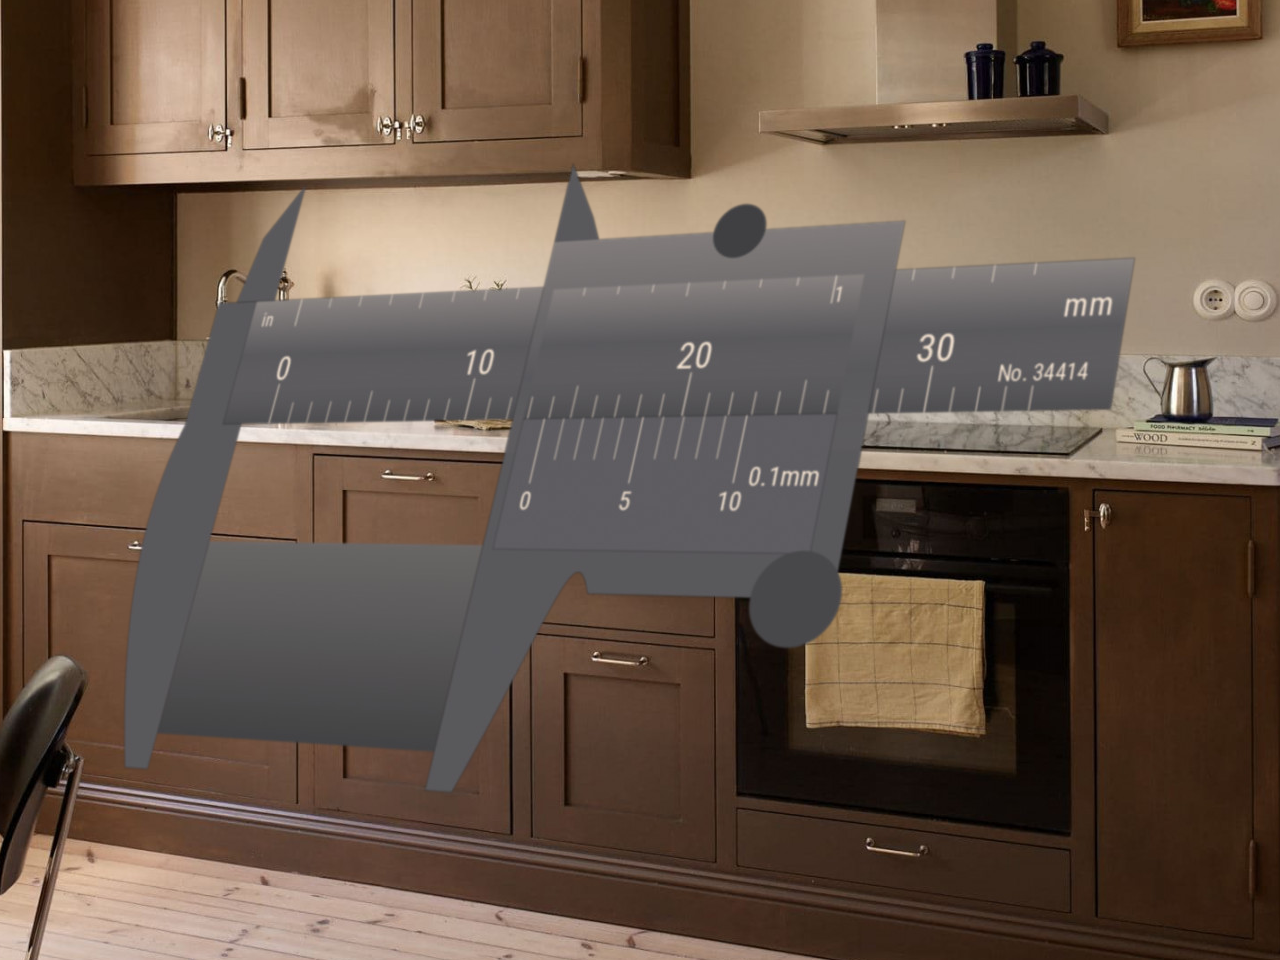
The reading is {"value": 13.8, "unit": "mm"}
